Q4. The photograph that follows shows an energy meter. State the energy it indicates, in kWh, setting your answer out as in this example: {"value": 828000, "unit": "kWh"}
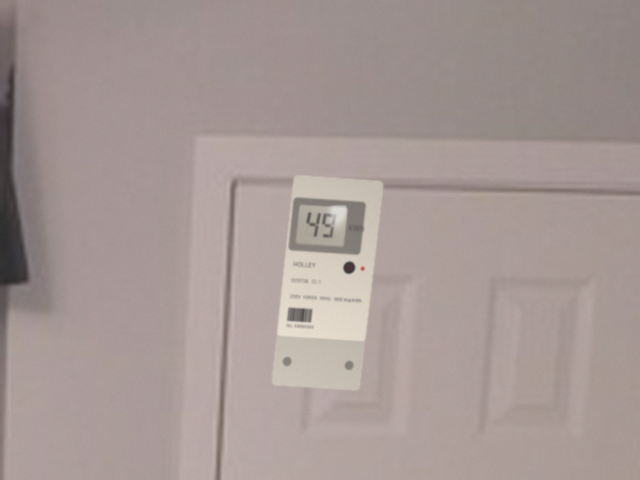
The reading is {"value": 49, "unit": "kWh"}
